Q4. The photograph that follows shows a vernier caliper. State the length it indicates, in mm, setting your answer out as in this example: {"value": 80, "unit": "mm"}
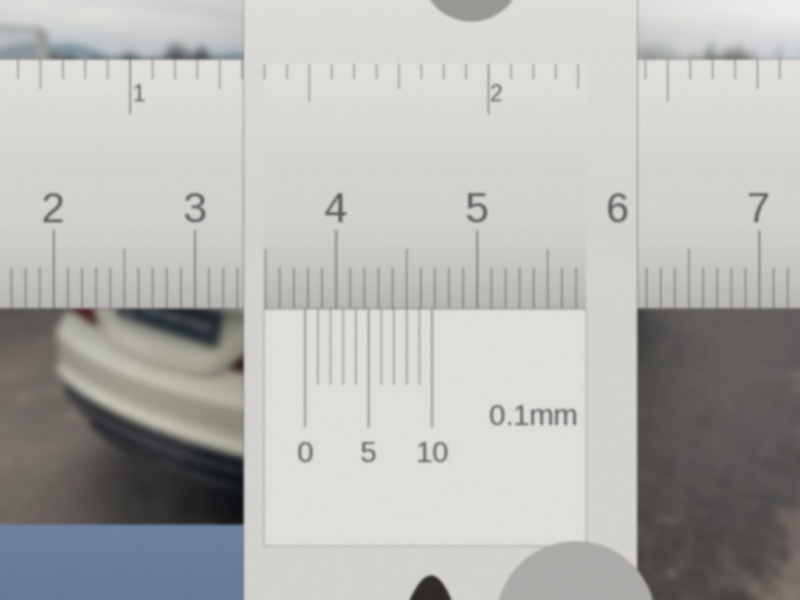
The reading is {"value": 37.8, "unit": "mm"}
